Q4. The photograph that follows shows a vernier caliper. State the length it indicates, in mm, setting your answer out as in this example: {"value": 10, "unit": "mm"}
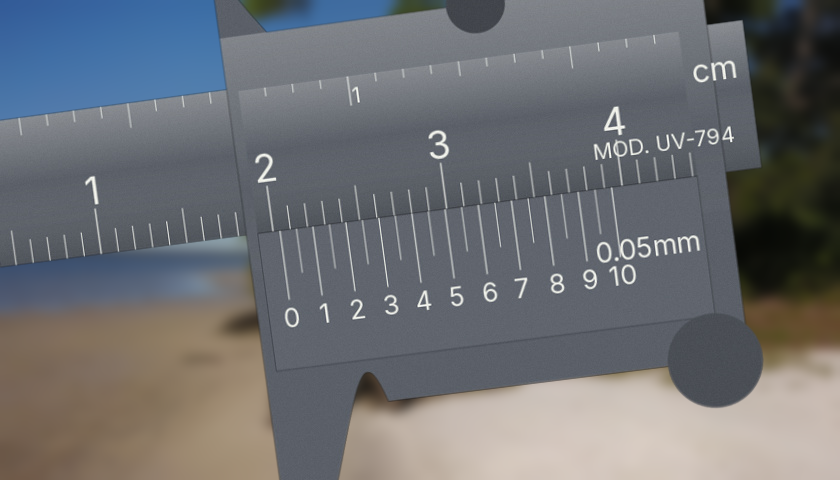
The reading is {"value": 20.4, "unit": "mm"}
